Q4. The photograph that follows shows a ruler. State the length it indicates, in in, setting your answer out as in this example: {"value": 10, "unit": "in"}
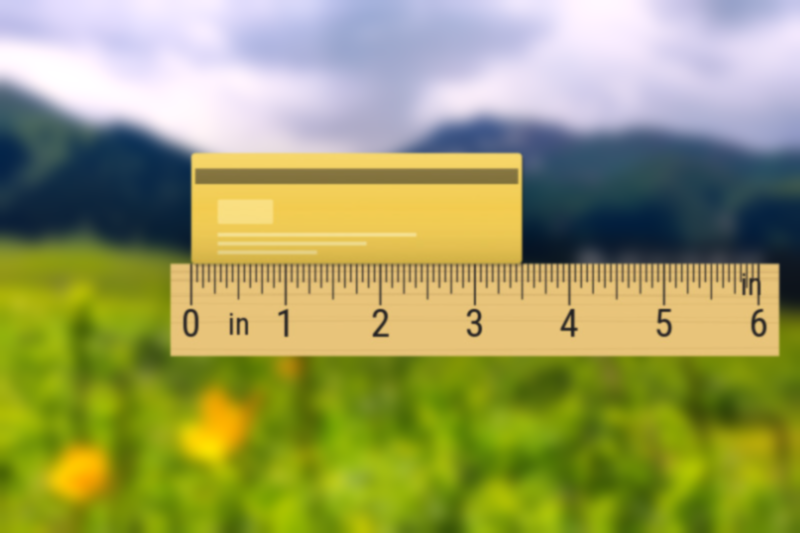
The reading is {"value": 3.5, "unit": "in"}
